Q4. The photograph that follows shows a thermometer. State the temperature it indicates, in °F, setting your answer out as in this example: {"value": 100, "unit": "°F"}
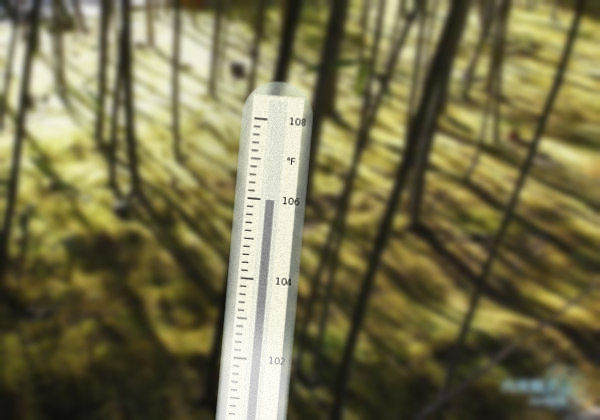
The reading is {"value": 106, "unit": "°F"}
